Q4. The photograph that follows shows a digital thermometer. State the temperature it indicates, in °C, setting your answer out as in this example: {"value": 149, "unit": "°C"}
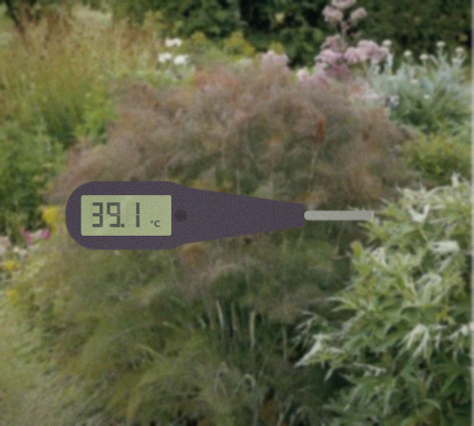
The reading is {"value": 39.1, "unit": "°C"}
